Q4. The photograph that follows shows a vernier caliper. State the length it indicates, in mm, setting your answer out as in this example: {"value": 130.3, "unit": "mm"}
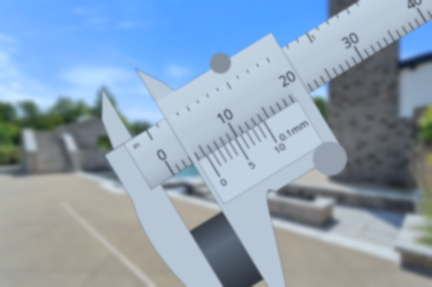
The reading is {"value": 5.2, "unit": "mm"}
